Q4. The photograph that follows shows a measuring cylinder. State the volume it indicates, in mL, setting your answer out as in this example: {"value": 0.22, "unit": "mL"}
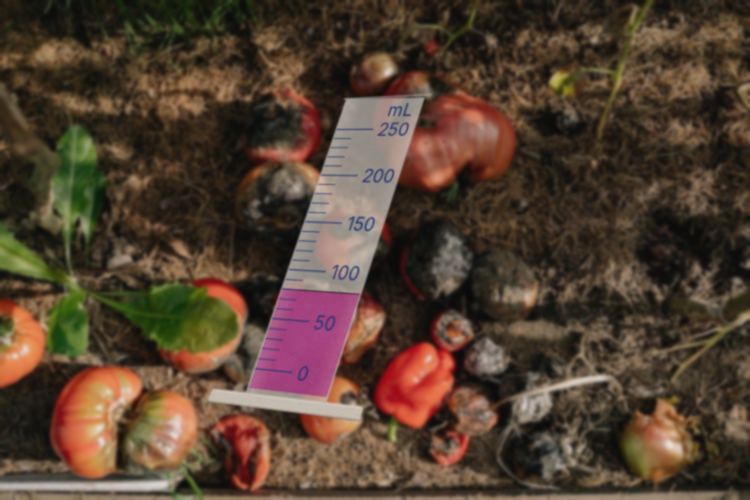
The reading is {"value": 80, "unit": "mL"}
